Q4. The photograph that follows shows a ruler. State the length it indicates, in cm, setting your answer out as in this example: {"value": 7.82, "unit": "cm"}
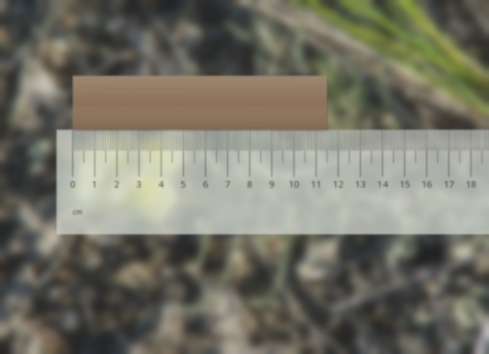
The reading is {"value": 11.5, "unit": "cm"}
